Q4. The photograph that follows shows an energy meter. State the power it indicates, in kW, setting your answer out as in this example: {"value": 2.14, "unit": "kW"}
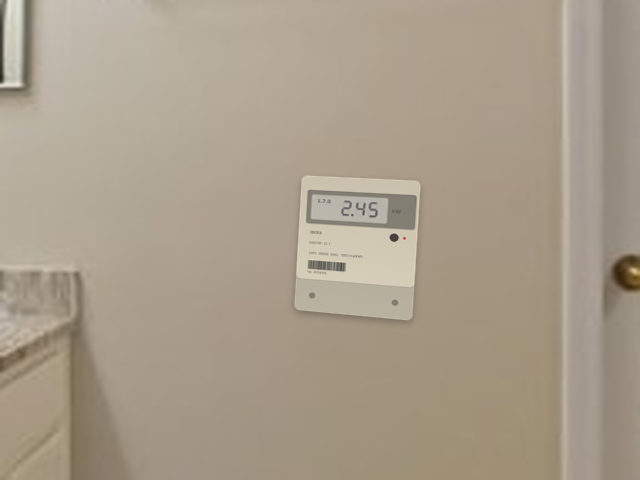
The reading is {"value": 2.45, "unit": "kW"}
